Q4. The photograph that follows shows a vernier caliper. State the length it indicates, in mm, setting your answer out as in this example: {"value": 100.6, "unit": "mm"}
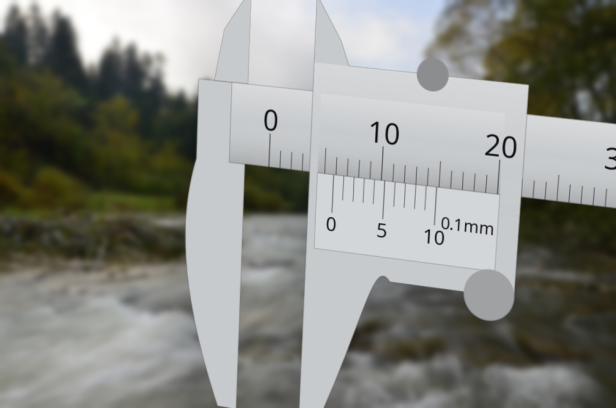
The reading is {"value": 5.8, "unit": "mm"}
